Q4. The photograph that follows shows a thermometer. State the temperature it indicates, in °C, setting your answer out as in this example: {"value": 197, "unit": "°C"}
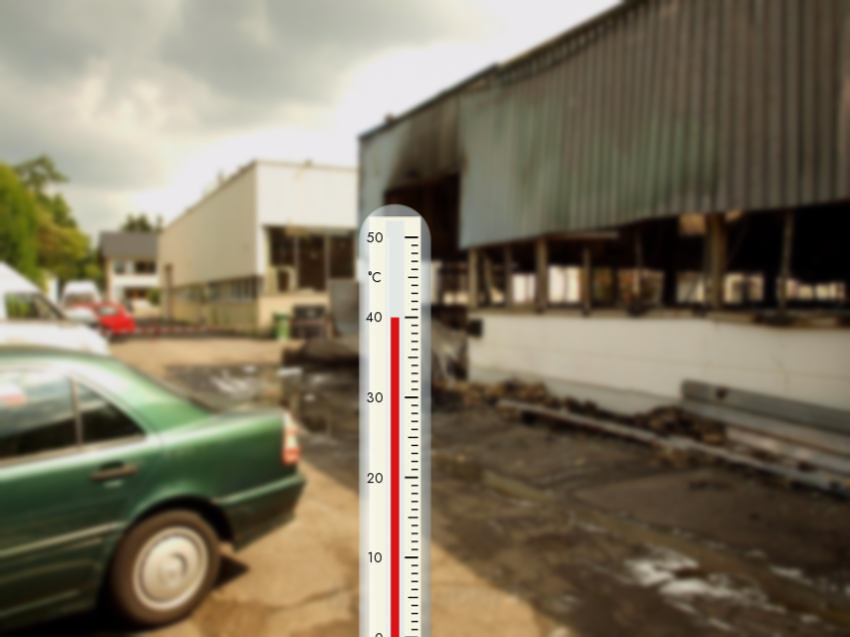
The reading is {"value": 40, "unit": "°C"}
